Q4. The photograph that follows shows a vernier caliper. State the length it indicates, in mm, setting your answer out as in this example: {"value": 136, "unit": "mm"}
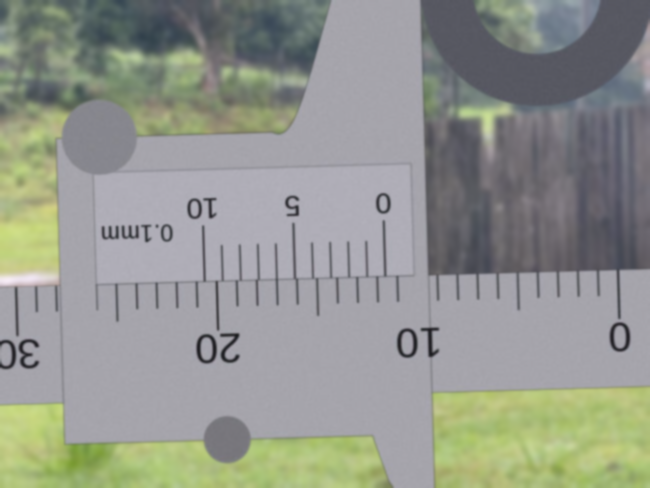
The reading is {"value": 11.6, "unit": "mm"}
